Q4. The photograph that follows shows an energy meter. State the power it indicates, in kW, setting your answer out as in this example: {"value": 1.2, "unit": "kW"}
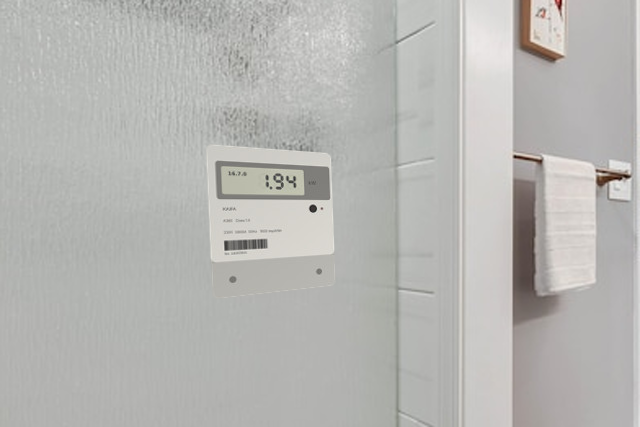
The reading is {"value": 1.94, "unit": "kW"}
